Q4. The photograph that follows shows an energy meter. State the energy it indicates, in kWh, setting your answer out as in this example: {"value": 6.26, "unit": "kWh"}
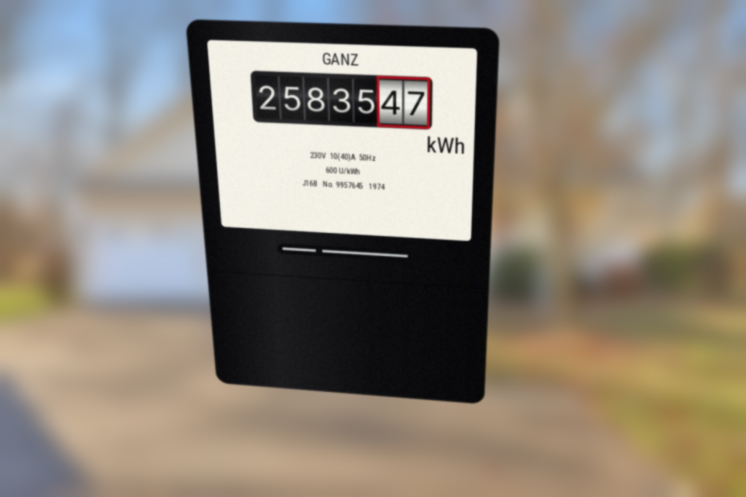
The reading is {"value": 25835.47, "unit": "kWh"}
